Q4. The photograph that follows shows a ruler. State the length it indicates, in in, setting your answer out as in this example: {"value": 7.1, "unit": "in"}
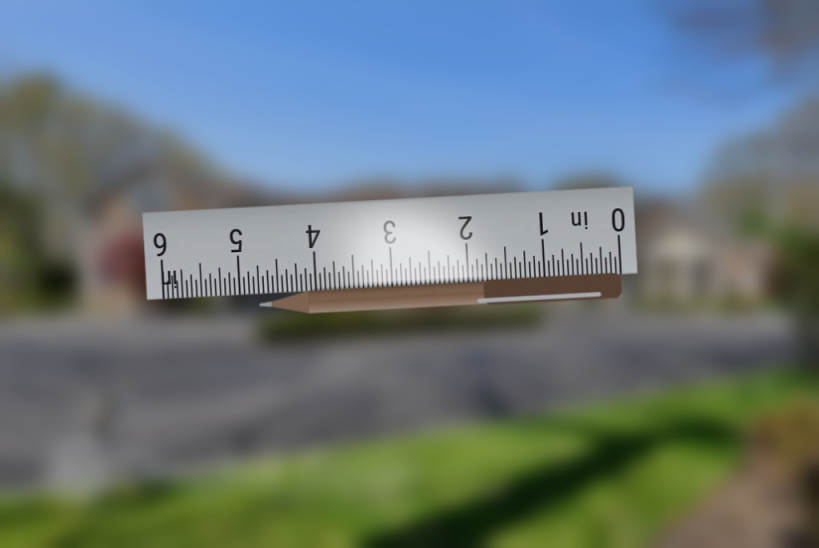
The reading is {"value": 4.75, "unit": "in"}
